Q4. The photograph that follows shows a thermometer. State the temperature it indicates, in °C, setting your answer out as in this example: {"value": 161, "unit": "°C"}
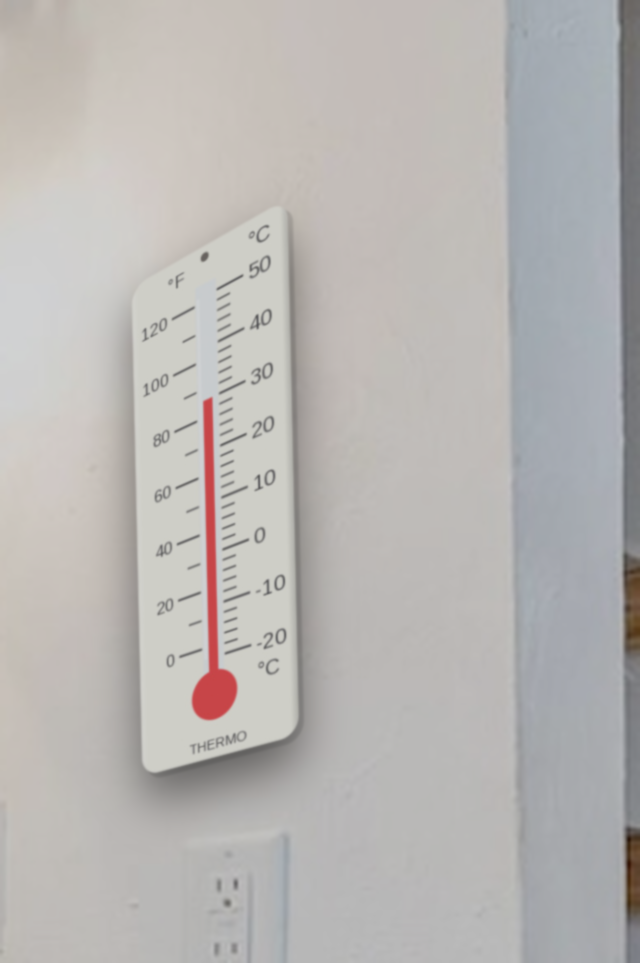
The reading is {"value": 30, "unit": "°C"}
